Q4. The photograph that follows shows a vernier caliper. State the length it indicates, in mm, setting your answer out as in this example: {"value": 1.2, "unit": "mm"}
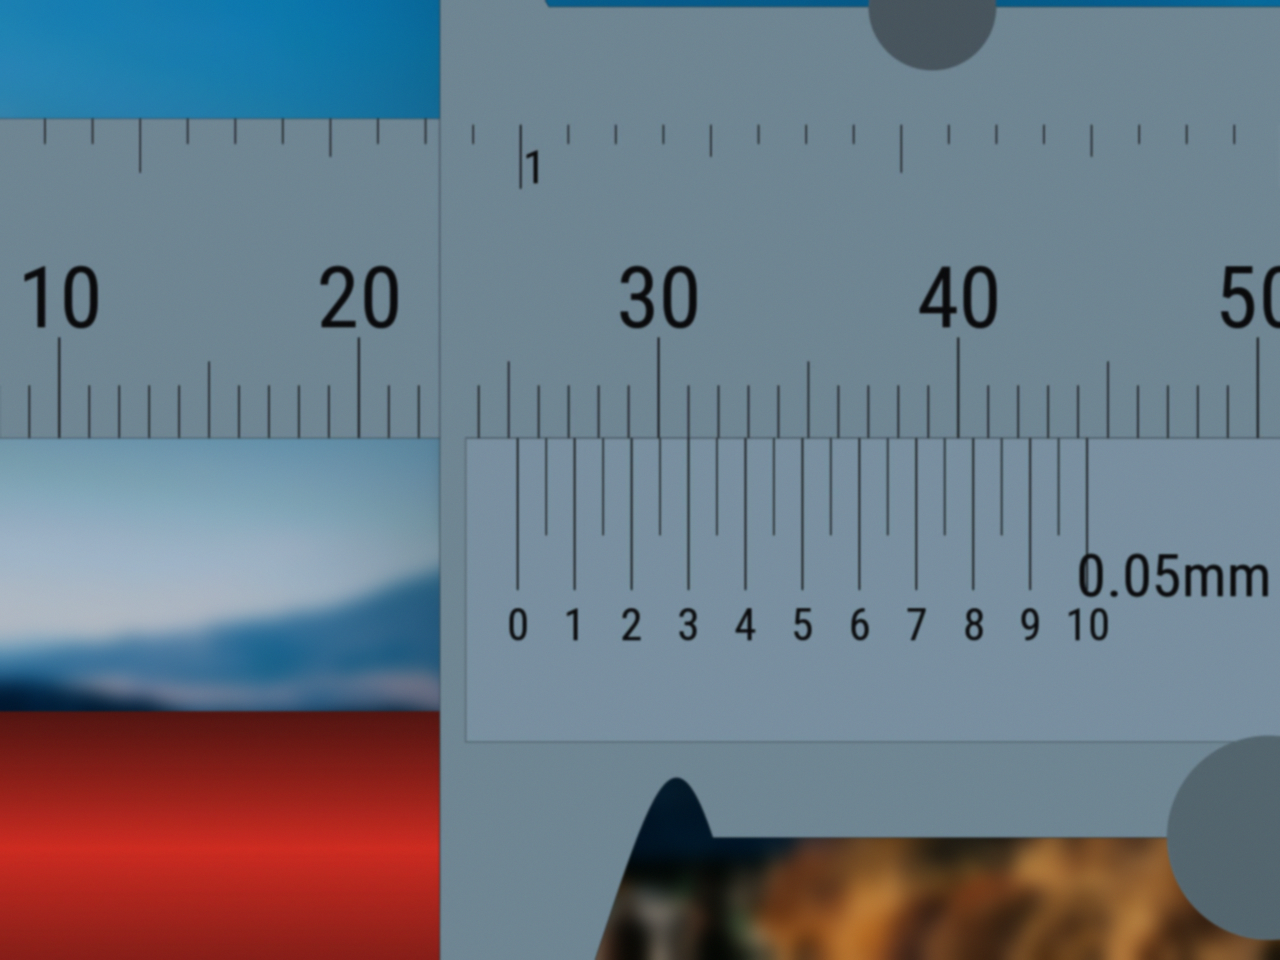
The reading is {"value": 25.3, "unit": "mm"}
